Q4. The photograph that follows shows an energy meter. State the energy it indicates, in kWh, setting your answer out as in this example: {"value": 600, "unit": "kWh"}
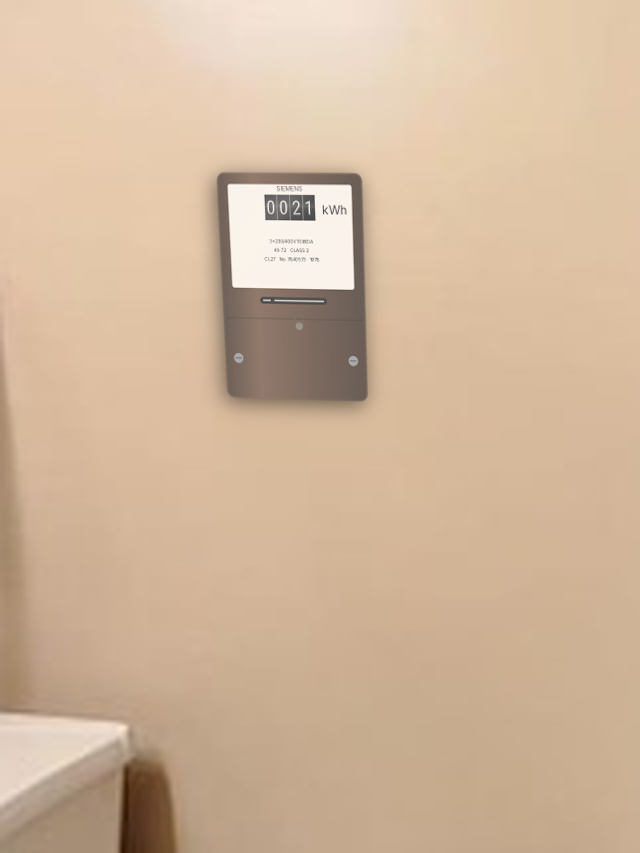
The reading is {"value": 21, "unit": "kWh"}
